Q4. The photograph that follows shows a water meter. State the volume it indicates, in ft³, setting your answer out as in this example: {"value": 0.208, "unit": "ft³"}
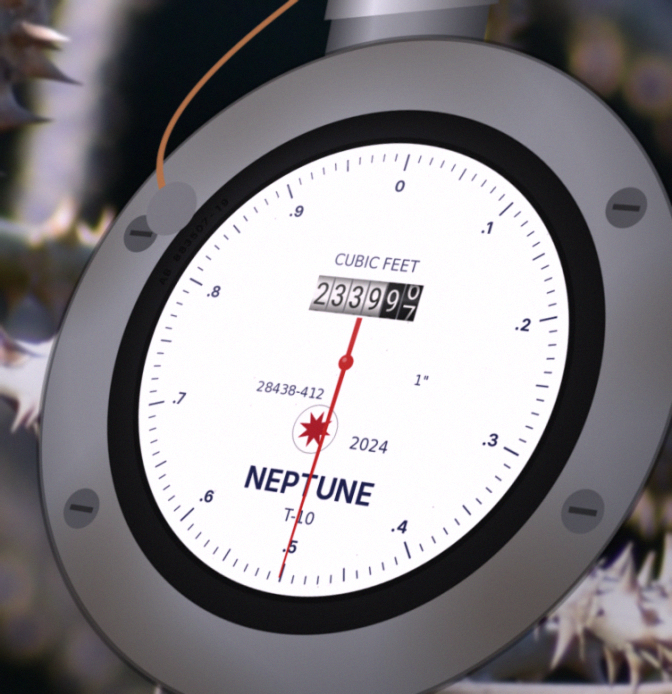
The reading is {"value": 233996.50, "unit": "ft³"}
